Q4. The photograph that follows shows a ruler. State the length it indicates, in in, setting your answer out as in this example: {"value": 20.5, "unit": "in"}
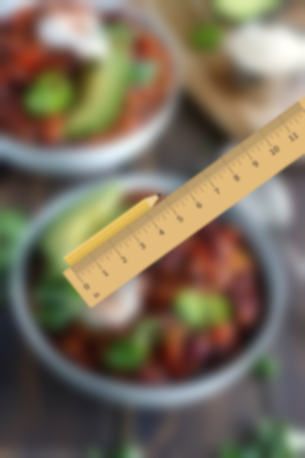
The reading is {"value": 5, "unit": "in"}
